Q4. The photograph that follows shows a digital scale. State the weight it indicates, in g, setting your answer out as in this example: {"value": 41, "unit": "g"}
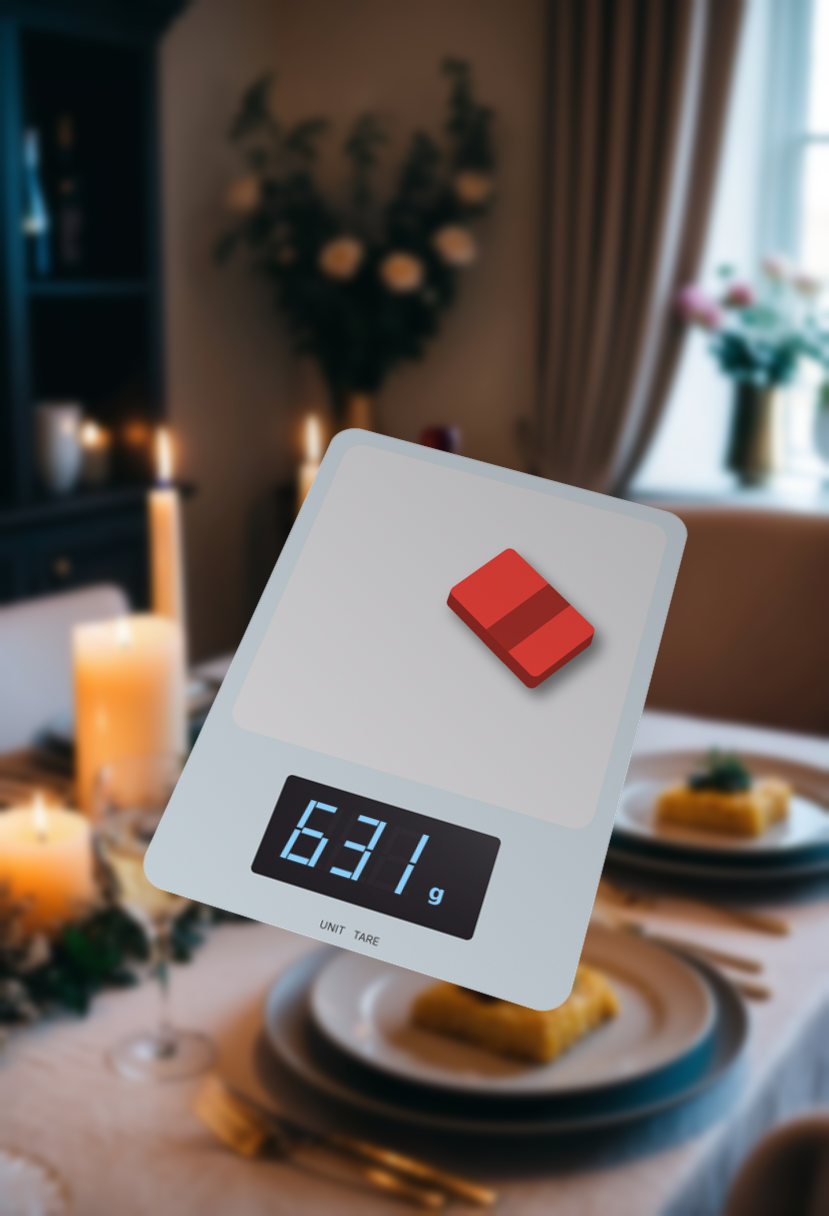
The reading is {"value": 631, "unit": "g"}
